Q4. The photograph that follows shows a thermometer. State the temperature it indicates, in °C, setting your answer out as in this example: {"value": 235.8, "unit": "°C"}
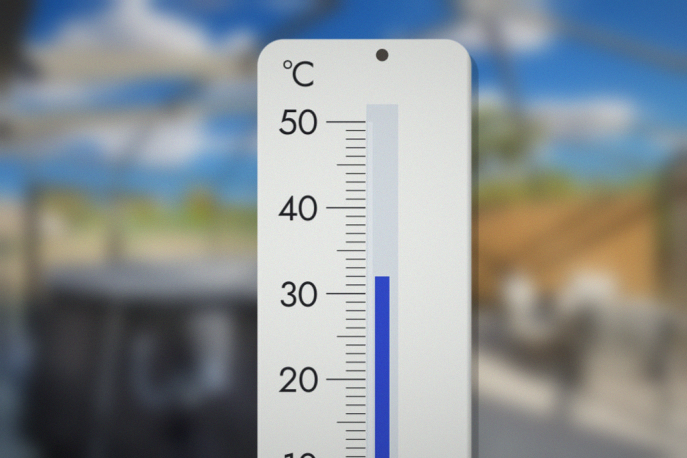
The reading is {"value": 32, "unit": "°C"}
